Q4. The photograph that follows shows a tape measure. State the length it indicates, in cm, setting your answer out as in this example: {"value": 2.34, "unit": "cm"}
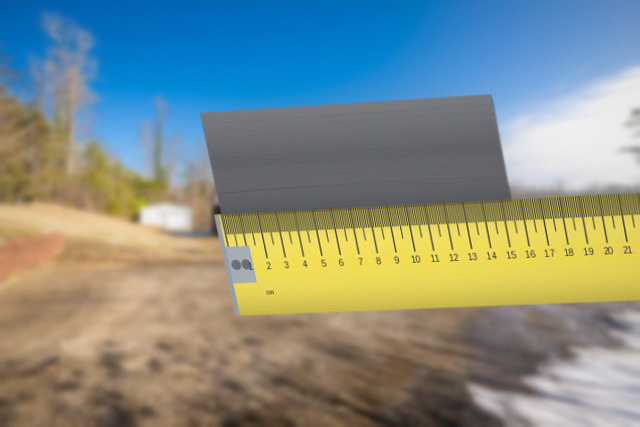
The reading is {"value": 15.5, "unit": "cm"}
